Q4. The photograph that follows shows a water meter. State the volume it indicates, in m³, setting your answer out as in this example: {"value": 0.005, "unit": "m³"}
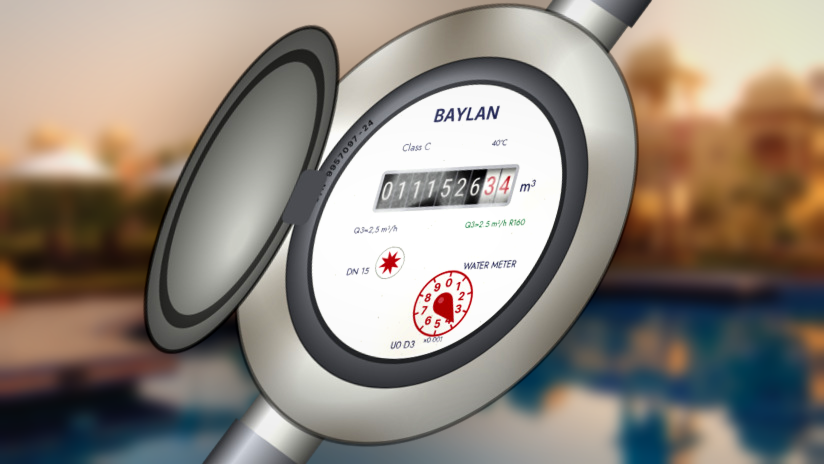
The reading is {"value": 111526.343, "unit": "m³"}
